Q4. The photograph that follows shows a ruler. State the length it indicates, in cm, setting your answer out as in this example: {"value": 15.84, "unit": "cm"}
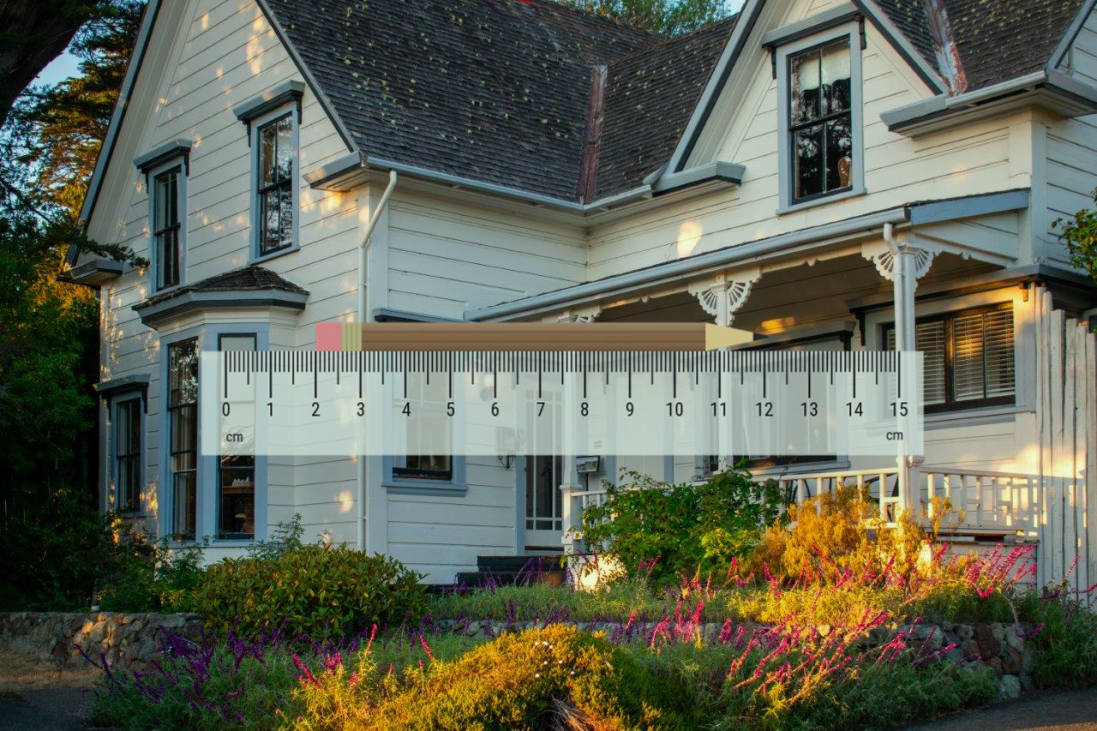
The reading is {"value": 10.1, "unit": "cm"}
